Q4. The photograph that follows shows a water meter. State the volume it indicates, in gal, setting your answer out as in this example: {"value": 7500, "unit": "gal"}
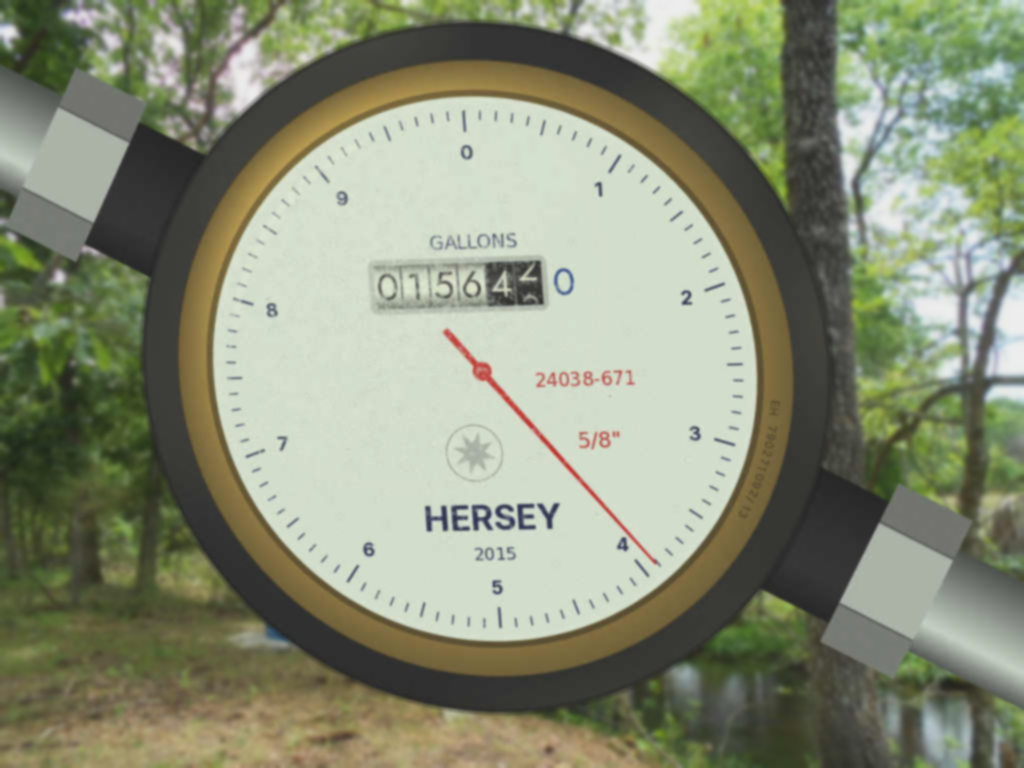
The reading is {"value": 156423.9, "unit": "gal"}
